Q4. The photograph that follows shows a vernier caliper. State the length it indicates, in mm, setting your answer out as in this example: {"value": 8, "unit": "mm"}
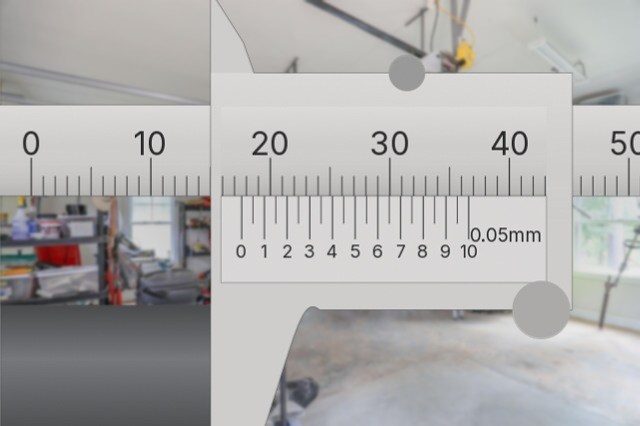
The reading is {"value": 17.6, "unit": "mm"}
